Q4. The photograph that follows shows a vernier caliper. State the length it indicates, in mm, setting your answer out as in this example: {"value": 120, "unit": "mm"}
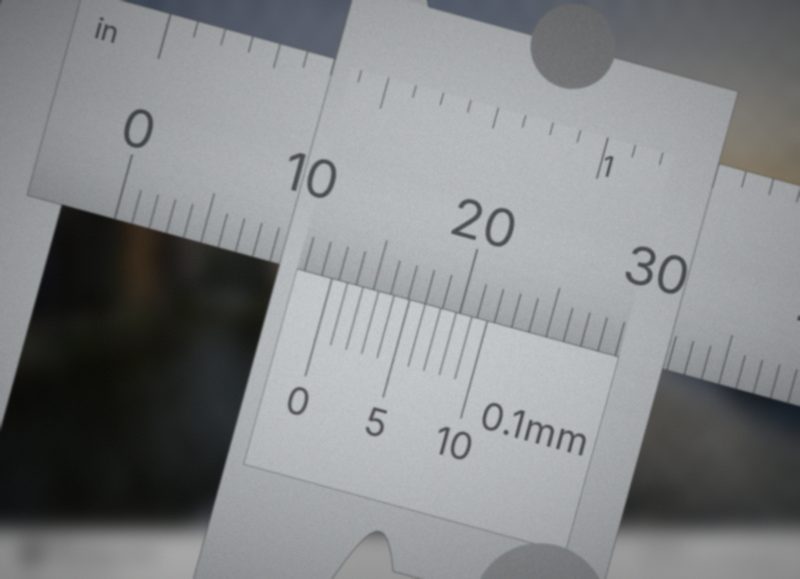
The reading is {"value": 12.6, "unit": "mm"}
